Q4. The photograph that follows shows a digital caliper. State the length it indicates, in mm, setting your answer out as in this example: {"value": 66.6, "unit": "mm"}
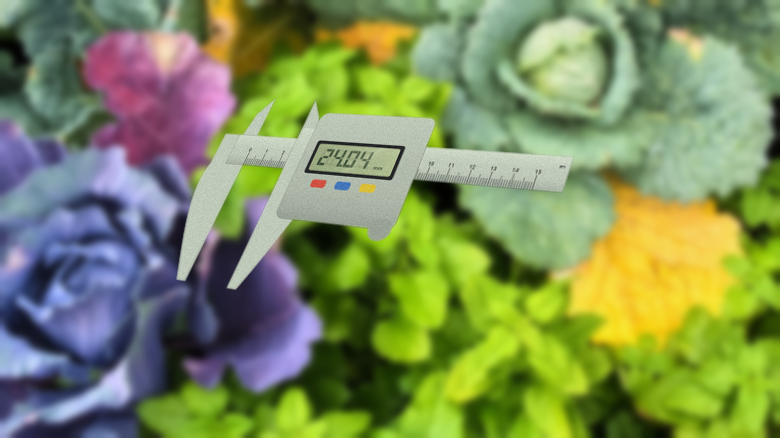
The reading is {"value": 24.04, "unit": "mm"}
